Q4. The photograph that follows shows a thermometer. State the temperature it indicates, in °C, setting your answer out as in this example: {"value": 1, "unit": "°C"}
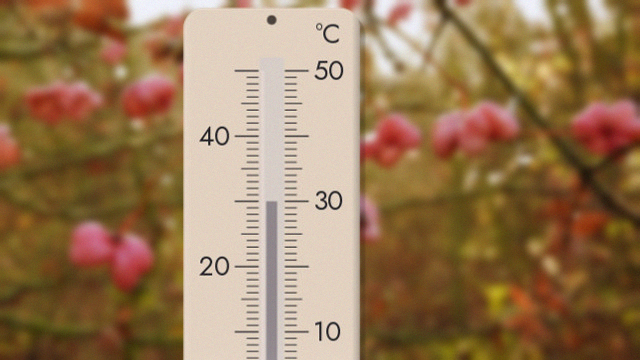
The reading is {"value": 30, "unit": "°C"}
